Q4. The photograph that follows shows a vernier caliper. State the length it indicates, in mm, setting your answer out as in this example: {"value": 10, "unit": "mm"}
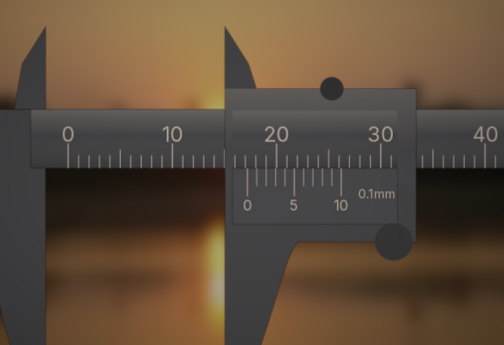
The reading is {"value": 17.2, "unit": "mm"}
